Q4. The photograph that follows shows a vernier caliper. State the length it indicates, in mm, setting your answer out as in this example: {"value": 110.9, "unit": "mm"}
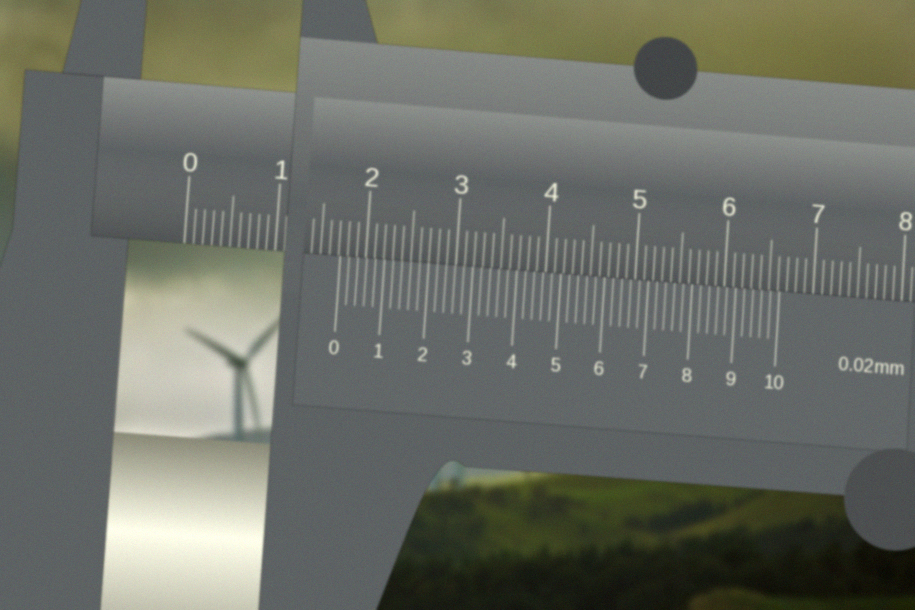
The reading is {"value": 17.2, "unit": "mm"}
